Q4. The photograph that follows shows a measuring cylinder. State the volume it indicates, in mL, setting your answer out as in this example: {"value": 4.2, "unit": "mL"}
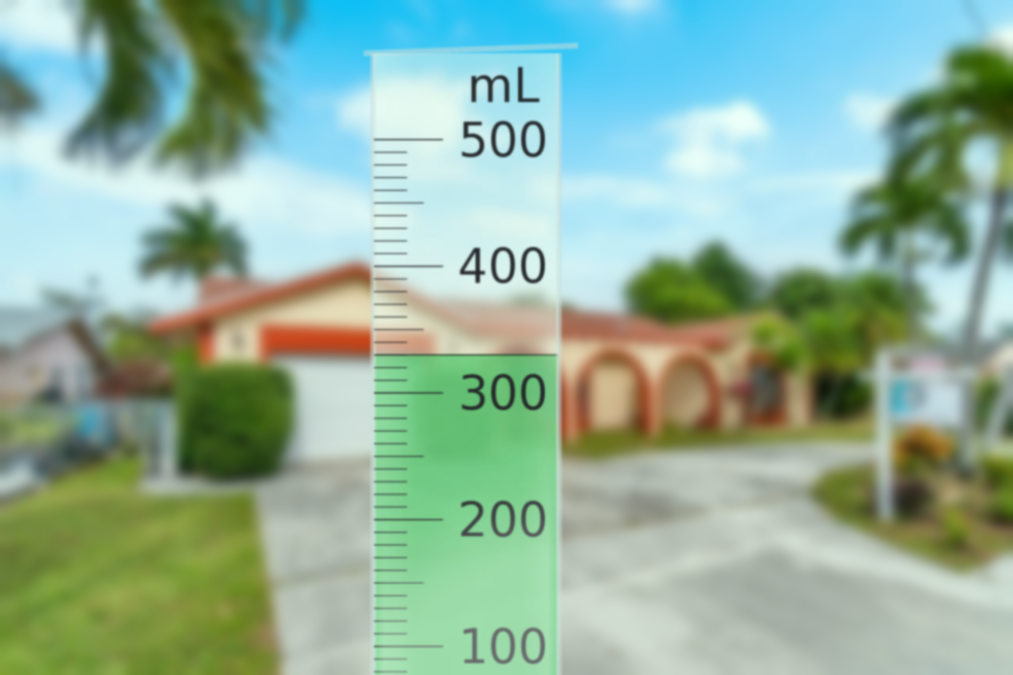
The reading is {"value": 330, "unit": "mL"}
